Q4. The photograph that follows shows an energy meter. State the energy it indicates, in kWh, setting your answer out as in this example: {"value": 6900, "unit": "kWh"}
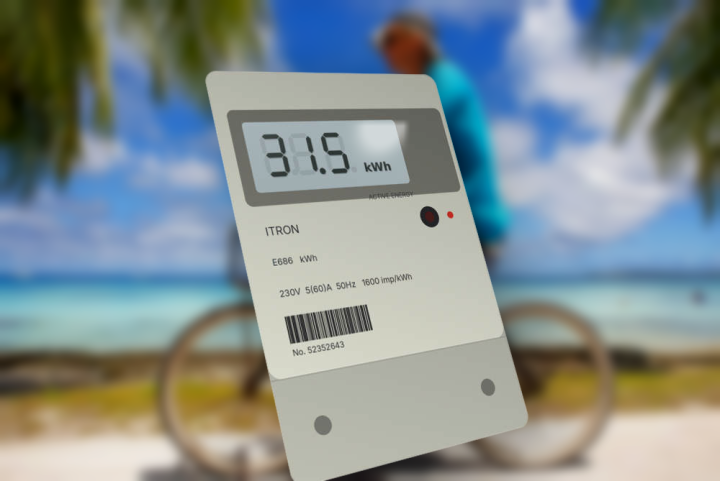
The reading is {"value": 31.5, "unit": "kWh"}
